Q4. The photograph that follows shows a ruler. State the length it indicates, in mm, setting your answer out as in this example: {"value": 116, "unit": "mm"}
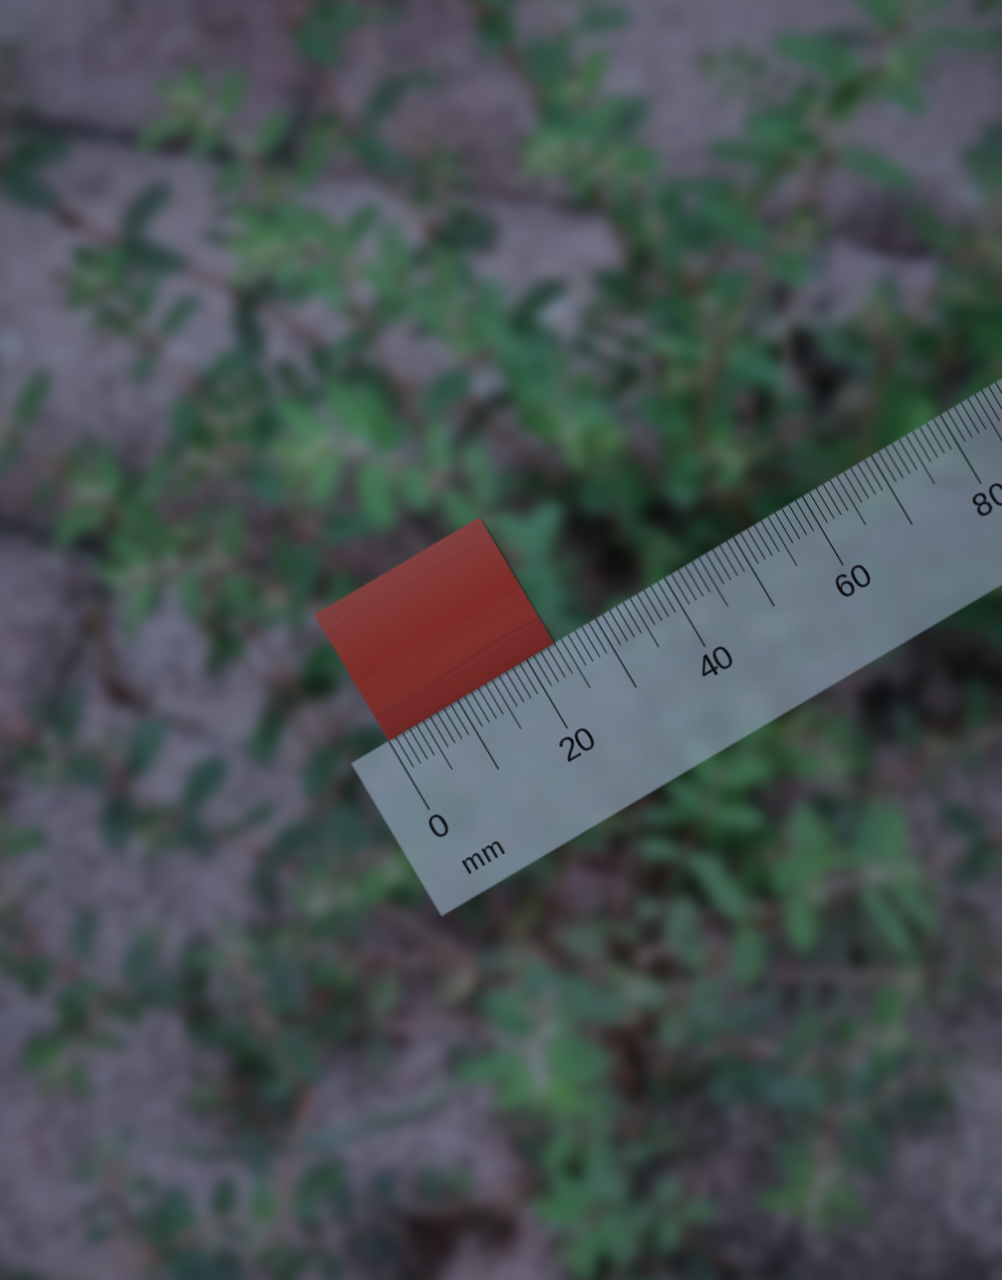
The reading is {"value": 24, "unit": "mm"}
